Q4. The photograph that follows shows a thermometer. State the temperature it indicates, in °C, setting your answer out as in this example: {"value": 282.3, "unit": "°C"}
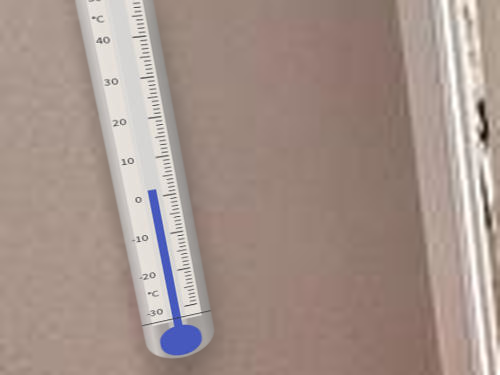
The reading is {"value": 2, "unit": "°C"}
